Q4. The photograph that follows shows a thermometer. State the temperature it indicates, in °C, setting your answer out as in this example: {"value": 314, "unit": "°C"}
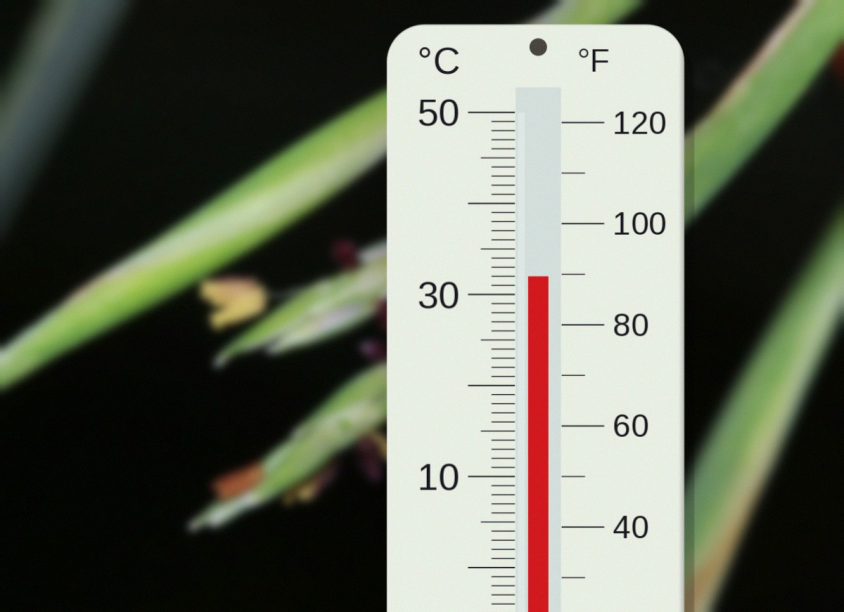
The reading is {"value": 32, "unit": "°C"}
